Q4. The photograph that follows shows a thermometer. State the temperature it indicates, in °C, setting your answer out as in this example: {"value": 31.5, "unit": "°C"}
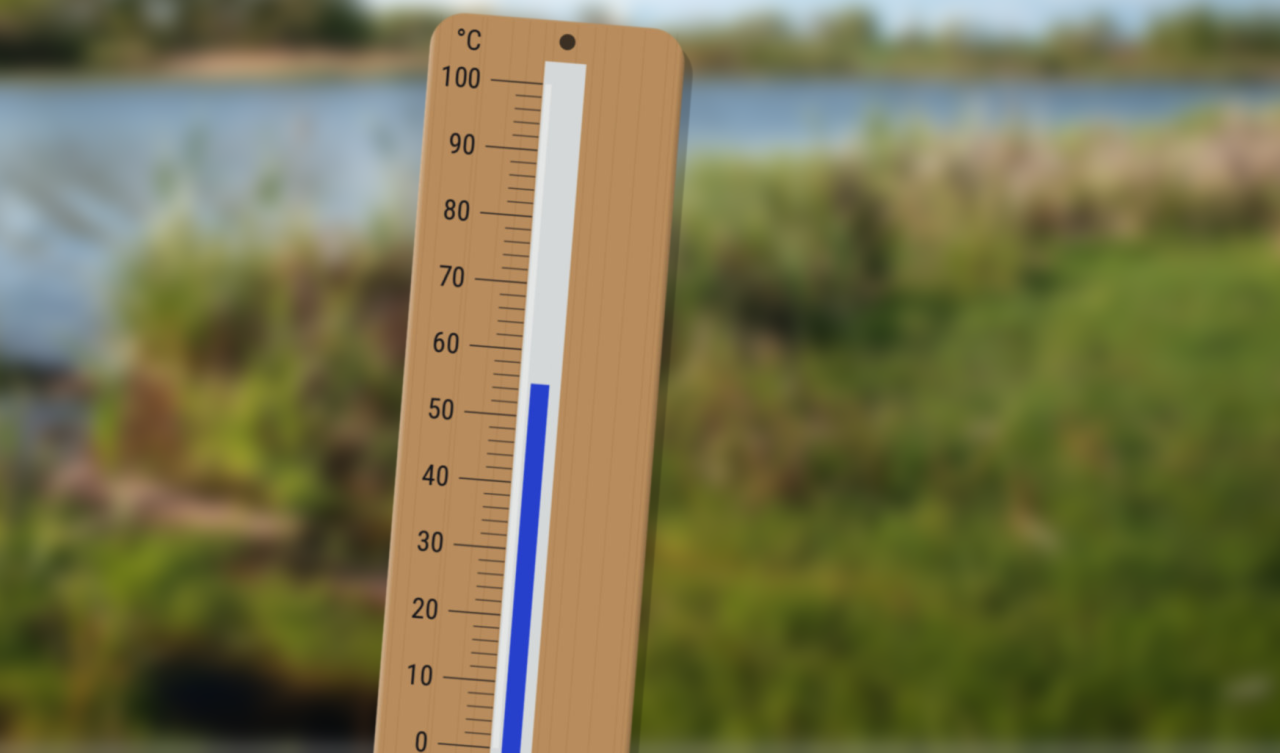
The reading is {"value": 55, "unit": "°C"}
